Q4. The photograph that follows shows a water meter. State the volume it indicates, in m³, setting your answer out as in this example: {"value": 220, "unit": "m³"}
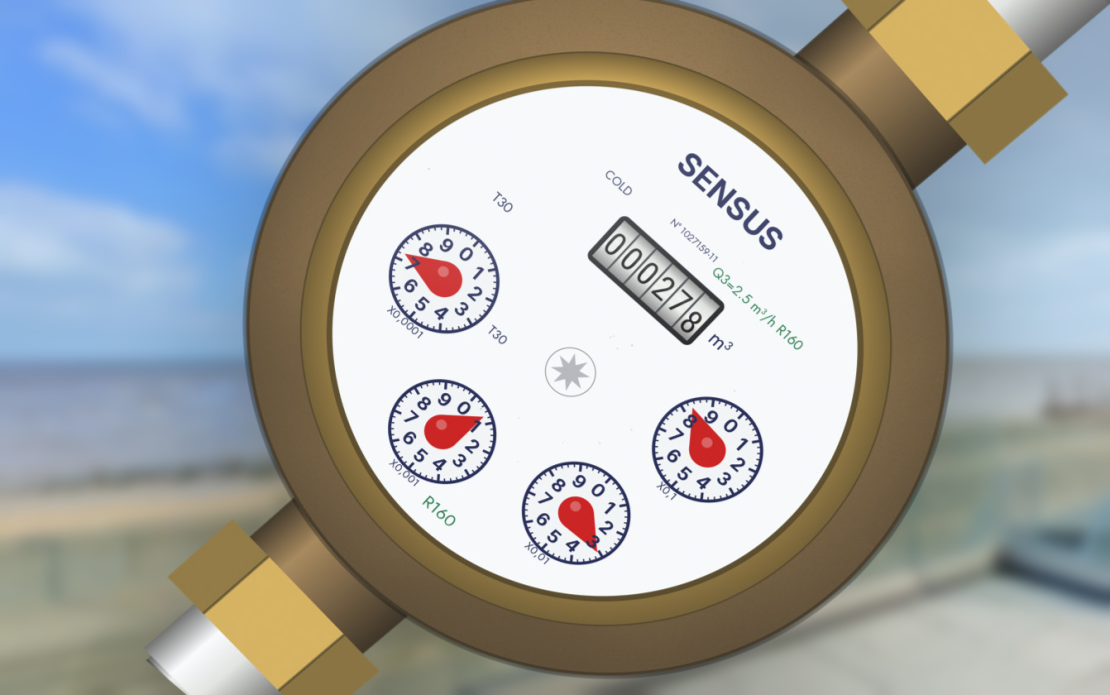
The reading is {"value": 277.8307, "unit": "m³"}
